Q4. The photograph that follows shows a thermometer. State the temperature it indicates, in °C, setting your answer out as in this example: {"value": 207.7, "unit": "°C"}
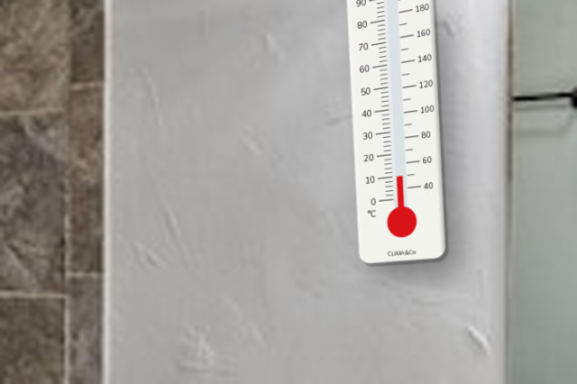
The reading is {"value": 10, "unit": "°C"}
